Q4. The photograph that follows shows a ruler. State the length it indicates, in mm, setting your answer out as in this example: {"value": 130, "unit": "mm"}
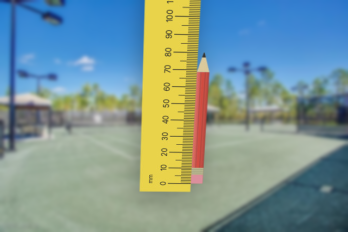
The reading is {"value": 80, "unit": "mm"}
